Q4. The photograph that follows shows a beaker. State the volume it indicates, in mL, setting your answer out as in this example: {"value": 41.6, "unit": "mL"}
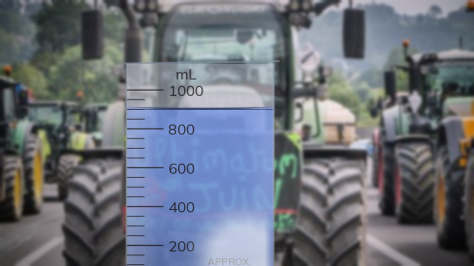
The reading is {"value": 900, "unit": "mL"}
